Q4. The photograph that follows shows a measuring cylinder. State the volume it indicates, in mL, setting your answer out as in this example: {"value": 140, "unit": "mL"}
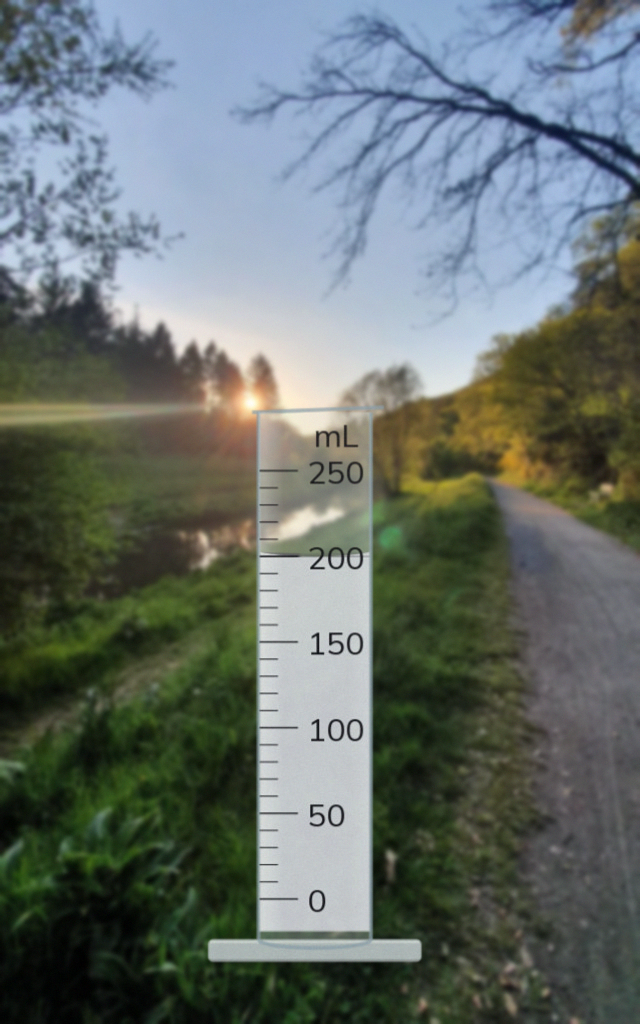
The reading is {"value": 200, "unit": "mL"}
